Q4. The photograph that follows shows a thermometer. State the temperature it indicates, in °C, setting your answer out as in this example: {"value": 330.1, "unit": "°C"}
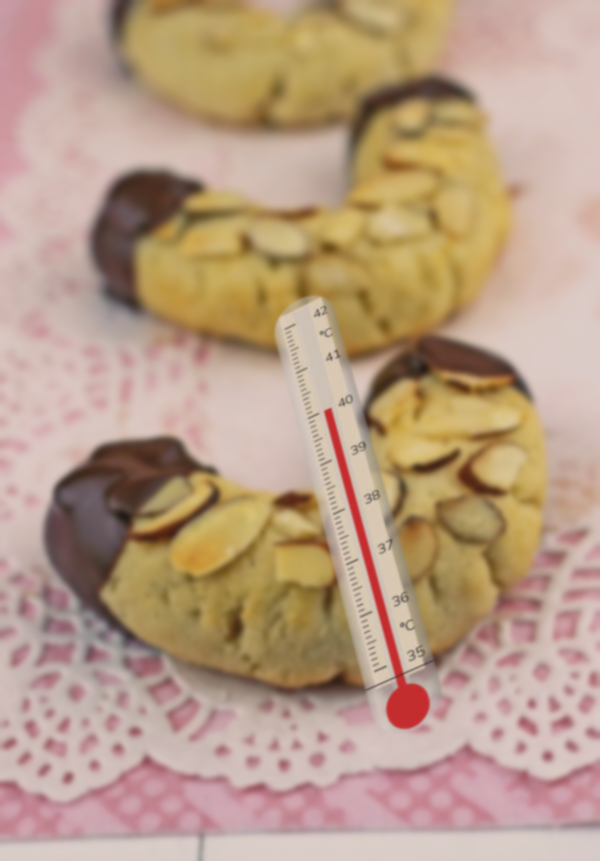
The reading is {"value": 40, "unit": "°C"}
